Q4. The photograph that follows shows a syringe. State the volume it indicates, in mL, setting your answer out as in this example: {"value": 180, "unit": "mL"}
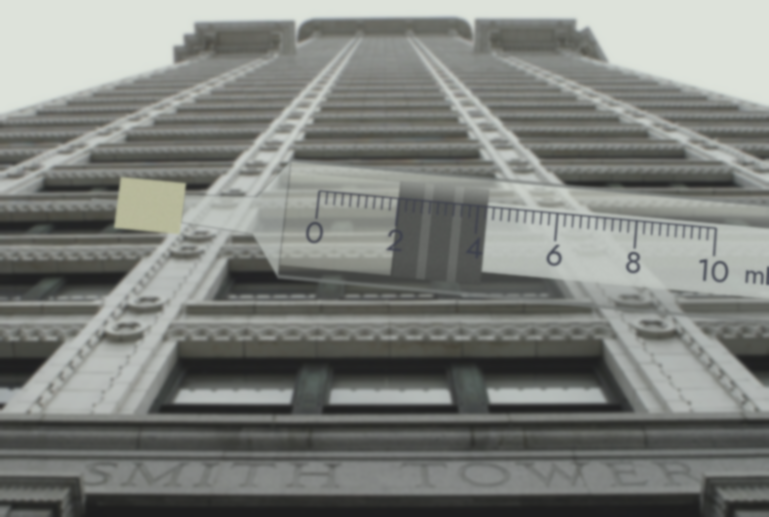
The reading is {"value": 2, "unit": "mL"}
